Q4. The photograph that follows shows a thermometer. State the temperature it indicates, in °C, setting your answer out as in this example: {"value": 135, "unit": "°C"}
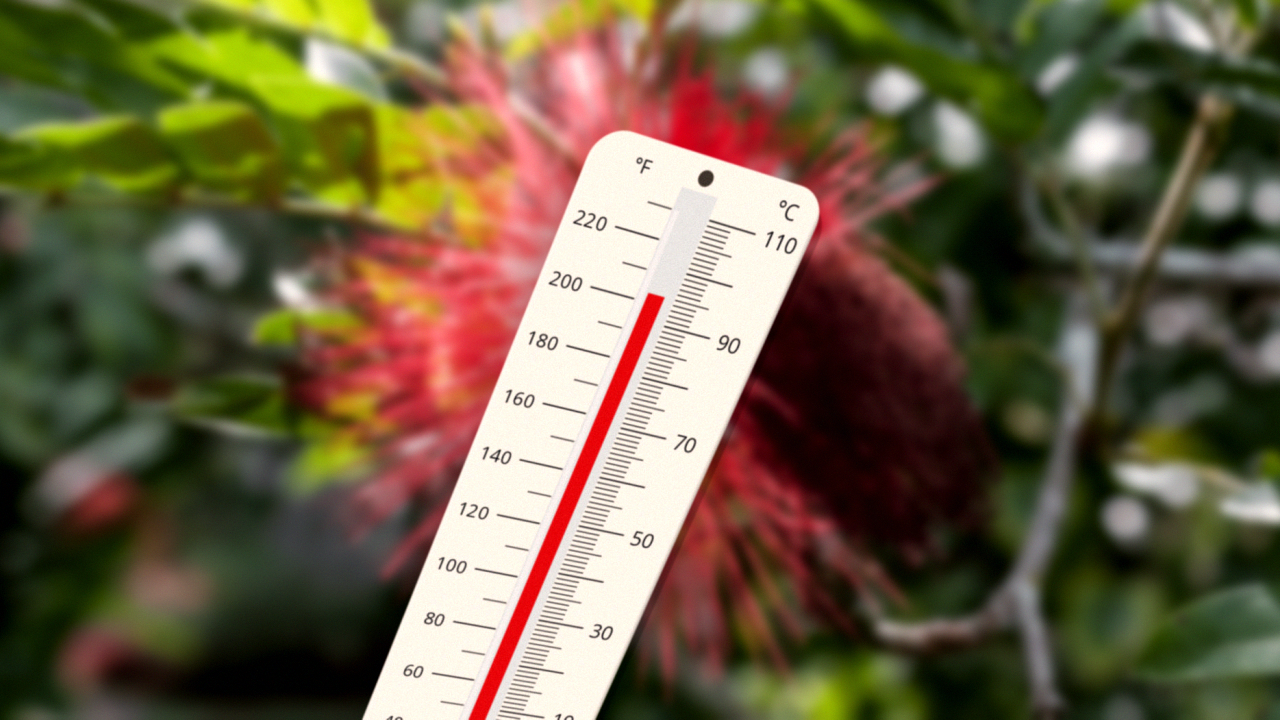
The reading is {"value": 95, "unit": "°C"}
